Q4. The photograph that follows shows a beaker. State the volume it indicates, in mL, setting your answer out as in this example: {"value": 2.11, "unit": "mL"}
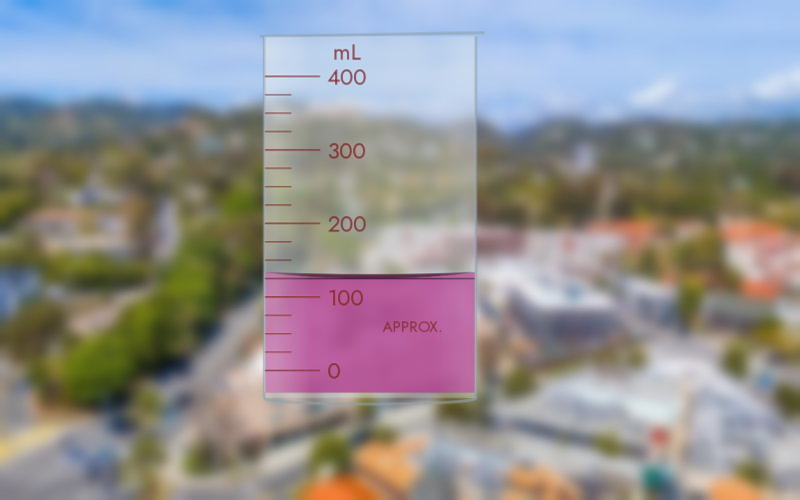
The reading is {"value": 125, "unit": "mL"}
